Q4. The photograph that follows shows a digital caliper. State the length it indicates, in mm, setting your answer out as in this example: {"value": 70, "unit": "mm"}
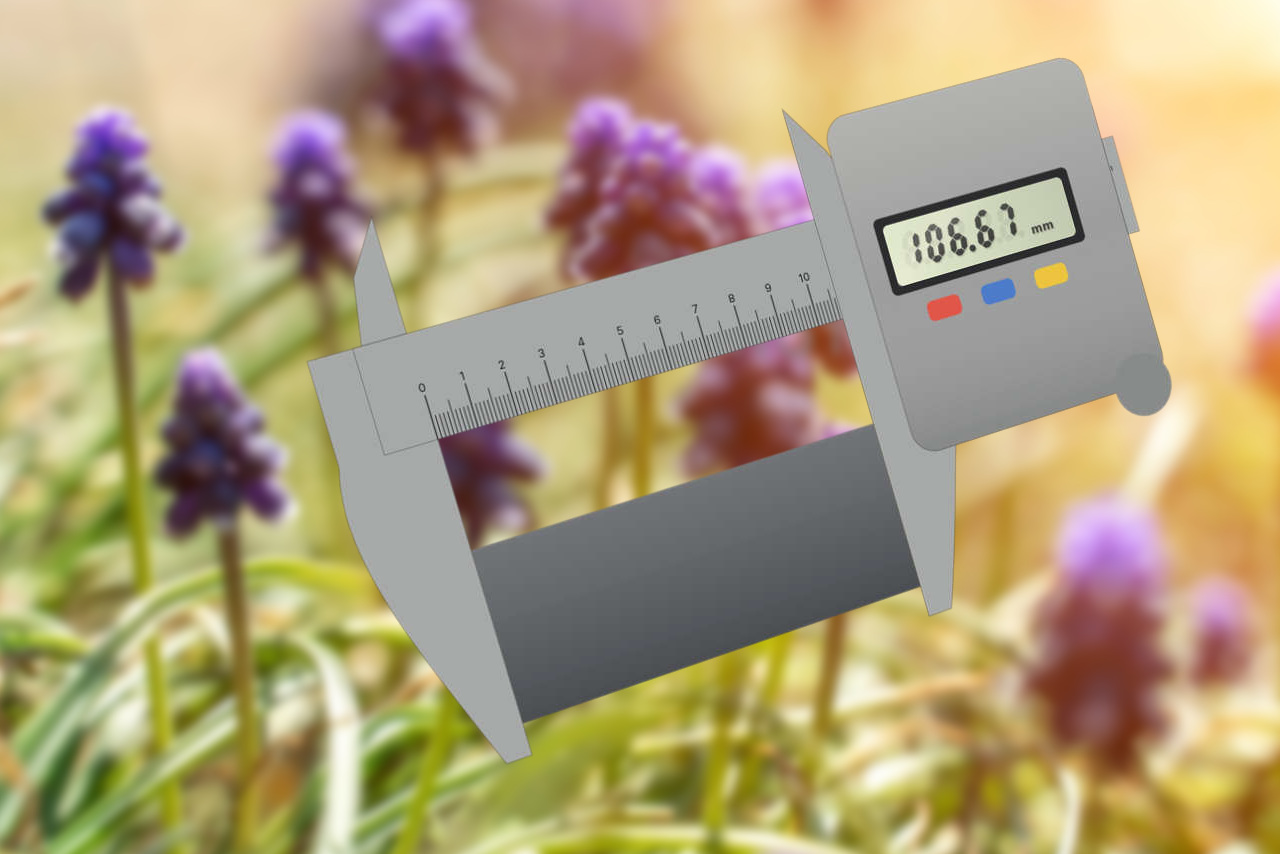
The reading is {"value": 106.67, "unit": "mm"}
